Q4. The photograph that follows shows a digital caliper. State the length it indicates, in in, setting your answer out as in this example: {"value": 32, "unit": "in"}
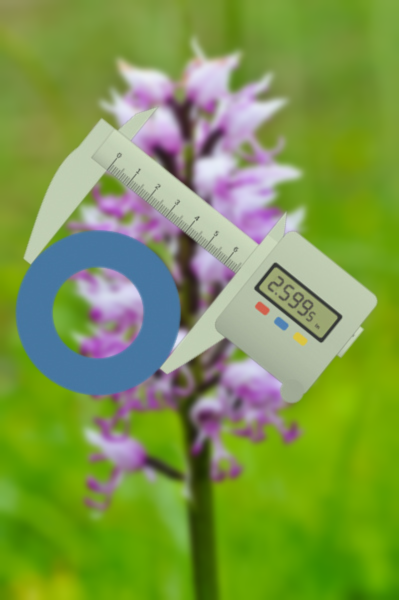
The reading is {"value": 2.5995, "unit": "in"}
